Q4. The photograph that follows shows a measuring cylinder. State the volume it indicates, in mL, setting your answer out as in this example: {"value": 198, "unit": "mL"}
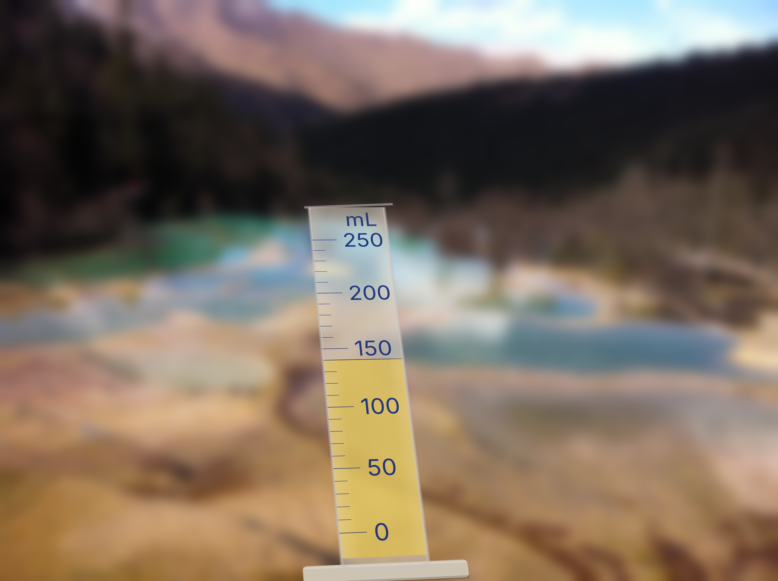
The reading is {"value": 140, "unit": "mL"}
